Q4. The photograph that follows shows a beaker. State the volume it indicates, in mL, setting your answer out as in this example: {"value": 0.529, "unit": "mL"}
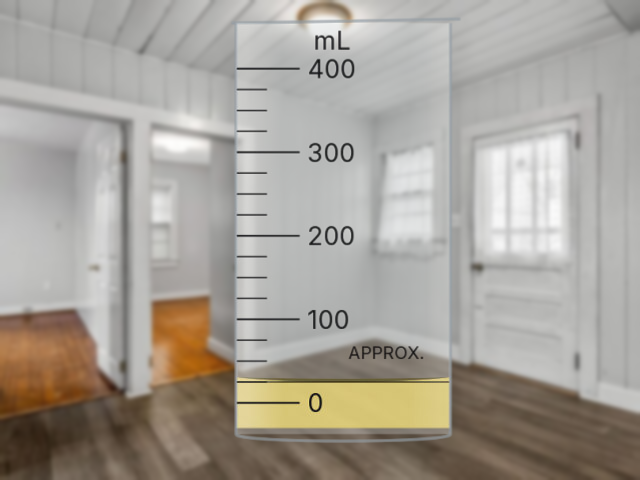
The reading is {"value": 25, "unit": "mL"}
